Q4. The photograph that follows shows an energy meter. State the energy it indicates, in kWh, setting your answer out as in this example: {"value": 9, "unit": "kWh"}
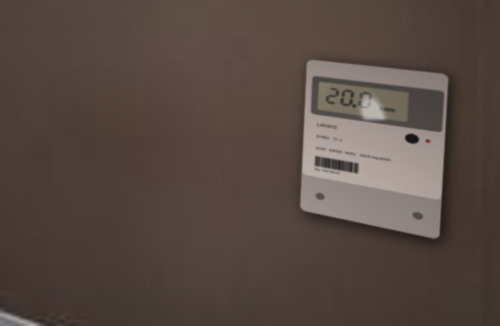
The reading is {"value": 20.0, "unit": "kWh"}
